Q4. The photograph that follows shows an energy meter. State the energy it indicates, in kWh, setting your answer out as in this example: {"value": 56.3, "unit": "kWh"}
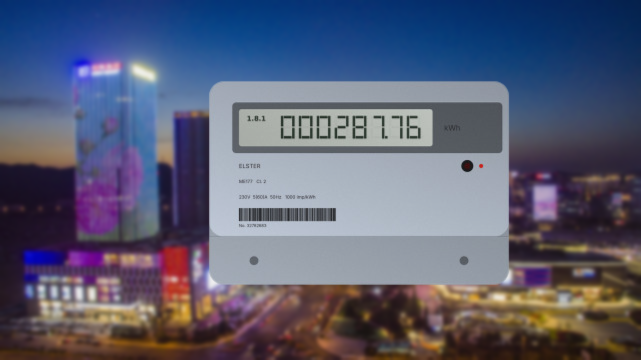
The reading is {"value": 287.76, "unit": "kWh"}
